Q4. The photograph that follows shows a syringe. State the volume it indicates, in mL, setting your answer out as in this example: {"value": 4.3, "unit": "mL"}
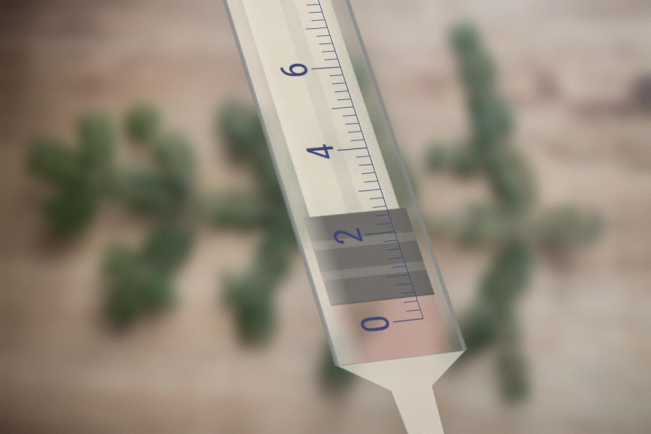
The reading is {"value": 0.5, "unit": "mL"}
